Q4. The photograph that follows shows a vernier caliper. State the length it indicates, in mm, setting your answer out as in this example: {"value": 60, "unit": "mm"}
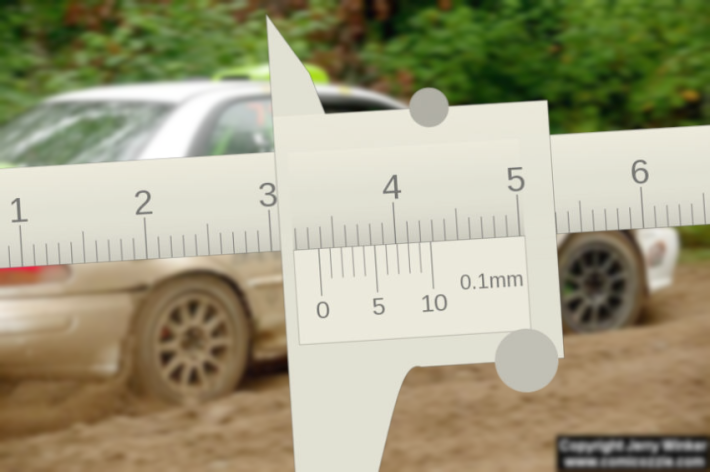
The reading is {"value": 33.8, "unit": "mm"}
